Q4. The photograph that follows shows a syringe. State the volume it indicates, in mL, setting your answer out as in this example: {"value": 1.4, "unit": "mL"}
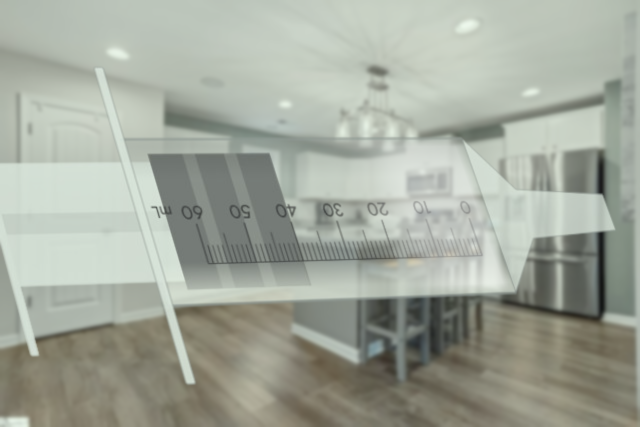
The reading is {"value": 40, "unit": "mL"}
